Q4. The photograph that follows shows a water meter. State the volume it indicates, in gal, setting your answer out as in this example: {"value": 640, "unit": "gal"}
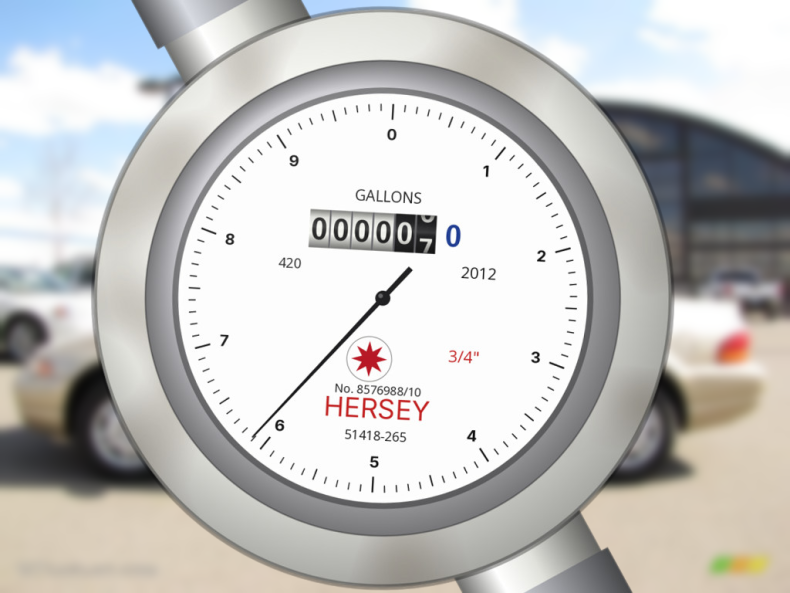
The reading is {"value": 66.1, "unit": "gal"}
